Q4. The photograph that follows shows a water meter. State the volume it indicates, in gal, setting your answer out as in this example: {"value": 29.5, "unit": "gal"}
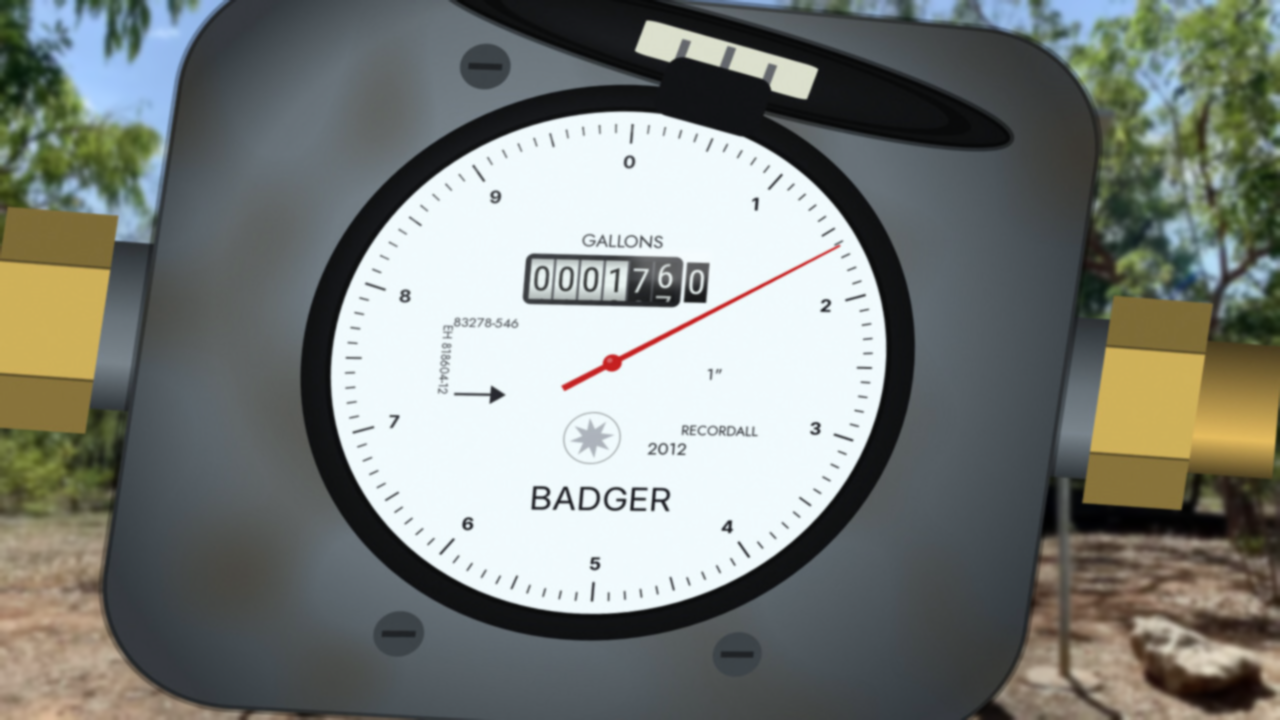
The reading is {"value": 1761.6, "unit": "gal"}
